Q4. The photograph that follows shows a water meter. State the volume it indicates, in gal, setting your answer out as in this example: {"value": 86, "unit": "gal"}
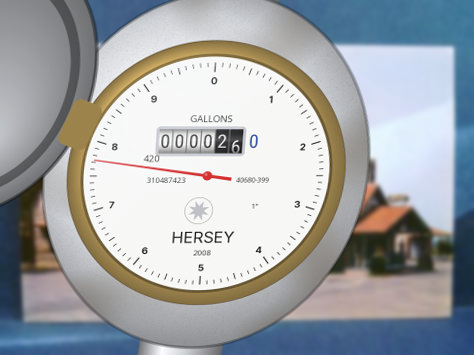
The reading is {"value": 257.7, "unit": "gal"}
